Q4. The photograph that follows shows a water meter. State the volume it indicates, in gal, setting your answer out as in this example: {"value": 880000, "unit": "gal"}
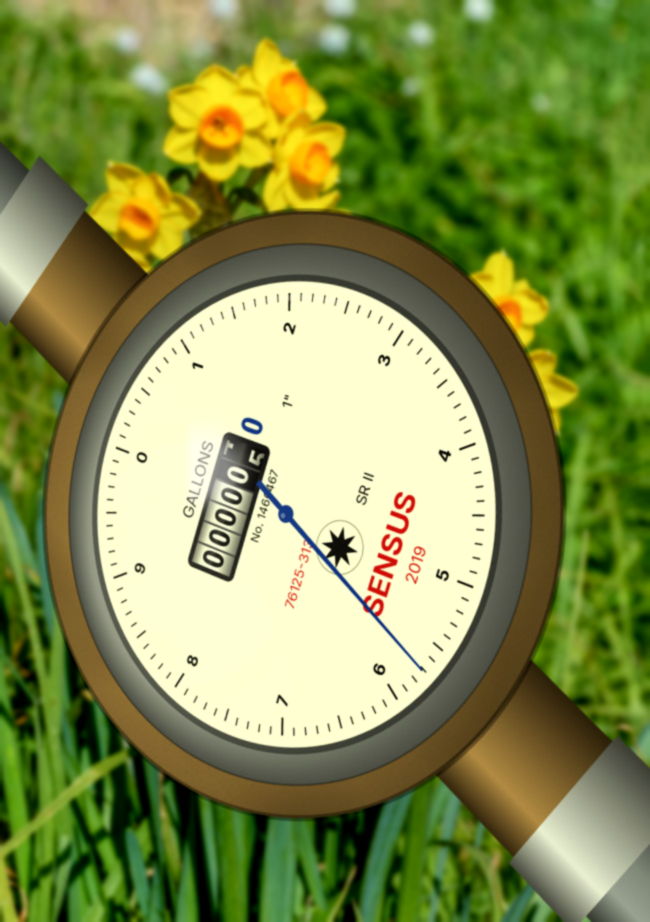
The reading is {"value": 45.7, "unit": "gal"}
